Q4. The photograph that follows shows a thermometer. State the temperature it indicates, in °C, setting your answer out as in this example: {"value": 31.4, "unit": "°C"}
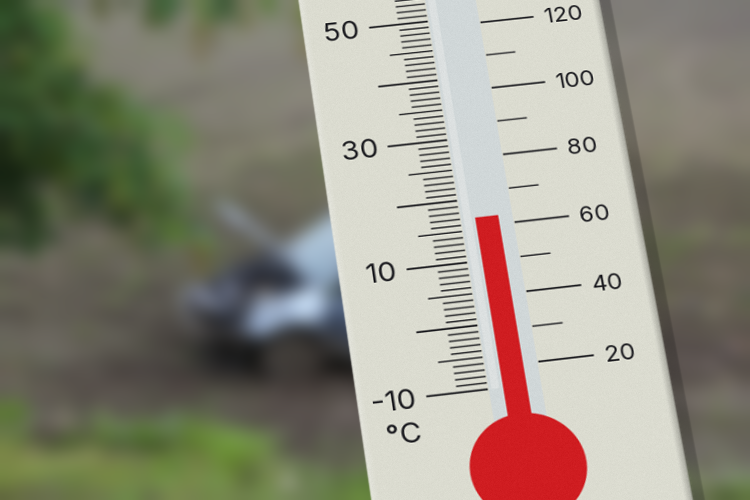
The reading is {"value": 17, "unit": "°C"}
